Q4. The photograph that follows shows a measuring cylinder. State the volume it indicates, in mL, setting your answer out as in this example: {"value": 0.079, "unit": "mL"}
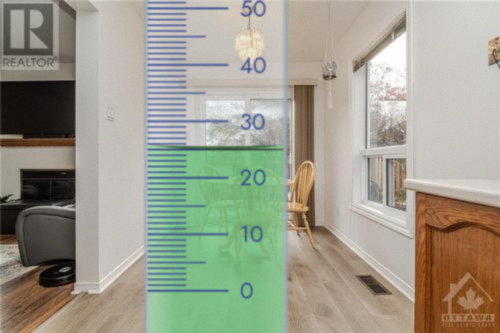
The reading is {"value": 25, "unit": "mL"}
